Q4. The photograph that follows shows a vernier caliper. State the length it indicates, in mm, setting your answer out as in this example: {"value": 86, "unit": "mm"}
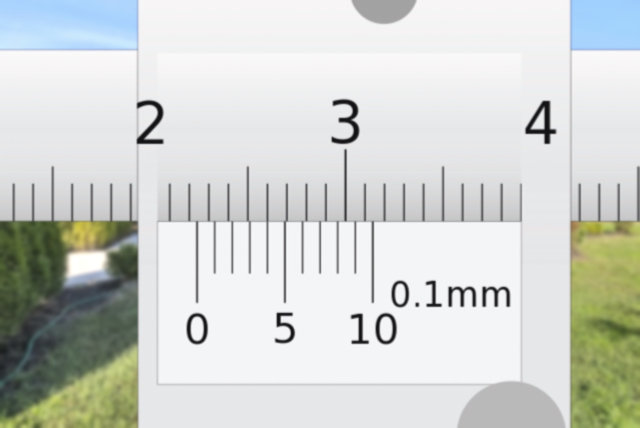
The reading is {"value": 22.4, "unit": "mm"}
